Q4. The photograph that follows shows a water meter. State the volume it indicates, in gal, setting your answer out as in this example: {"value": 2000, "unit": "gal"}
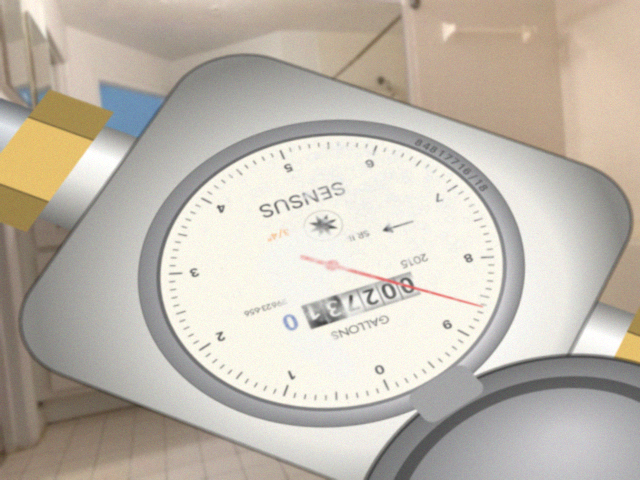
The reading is {"value": 27308.6, "unit": "gal"}
